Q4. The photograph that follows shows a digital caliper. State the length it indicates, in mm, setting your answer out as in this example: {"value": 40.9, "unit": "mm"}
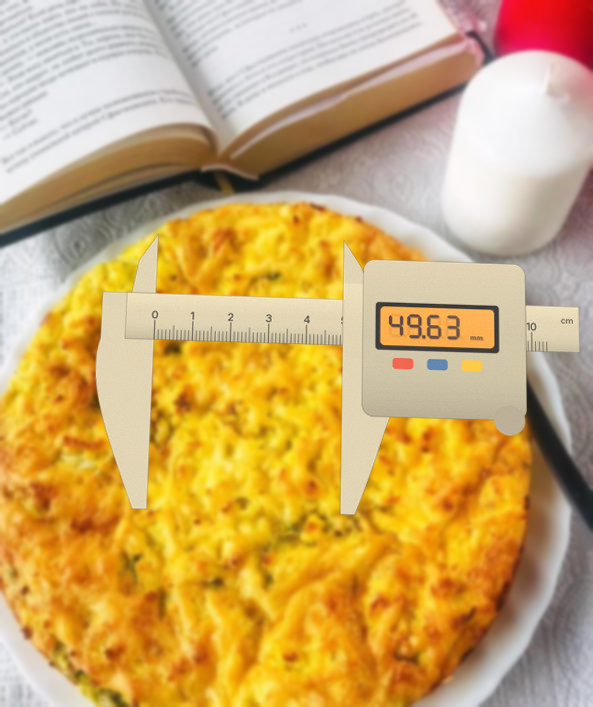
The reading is {"value": 49.63, "unit": "mm"}
